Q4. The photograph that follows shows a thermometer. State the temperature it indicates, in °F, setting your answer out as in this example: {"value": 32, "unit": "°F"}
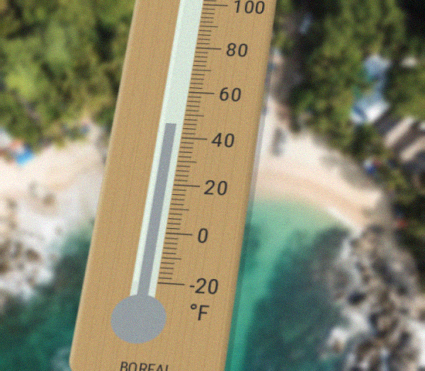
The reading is {"value": 46, "unit": "°F"}
